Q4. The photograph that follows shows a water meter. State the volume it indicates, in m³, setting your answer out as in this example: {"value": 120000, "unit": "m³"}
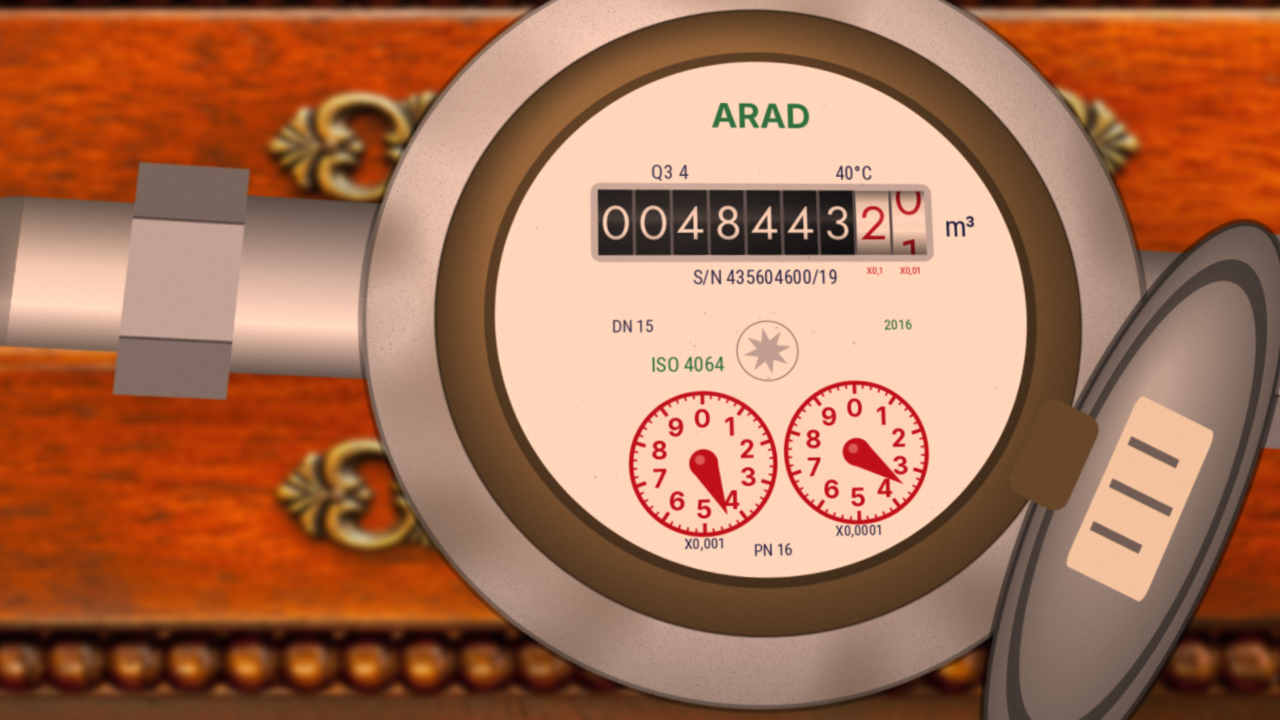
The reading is {"value": 48443.2043, "unit": "m³"}
